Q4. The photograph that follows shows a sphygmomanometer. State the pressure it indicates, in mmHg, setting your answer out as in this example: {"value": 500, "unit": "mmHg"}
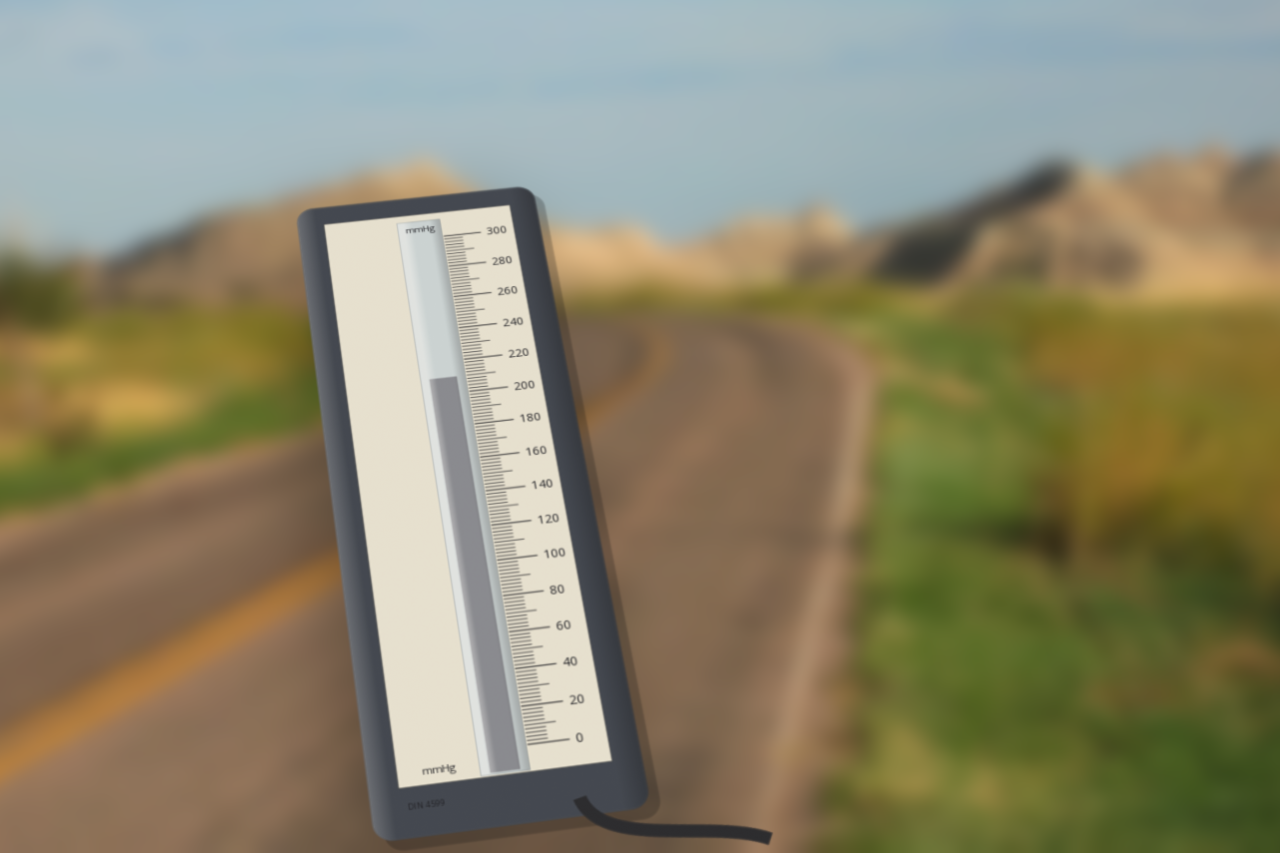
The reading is {"value": 210, "unit": "mmHg"}
